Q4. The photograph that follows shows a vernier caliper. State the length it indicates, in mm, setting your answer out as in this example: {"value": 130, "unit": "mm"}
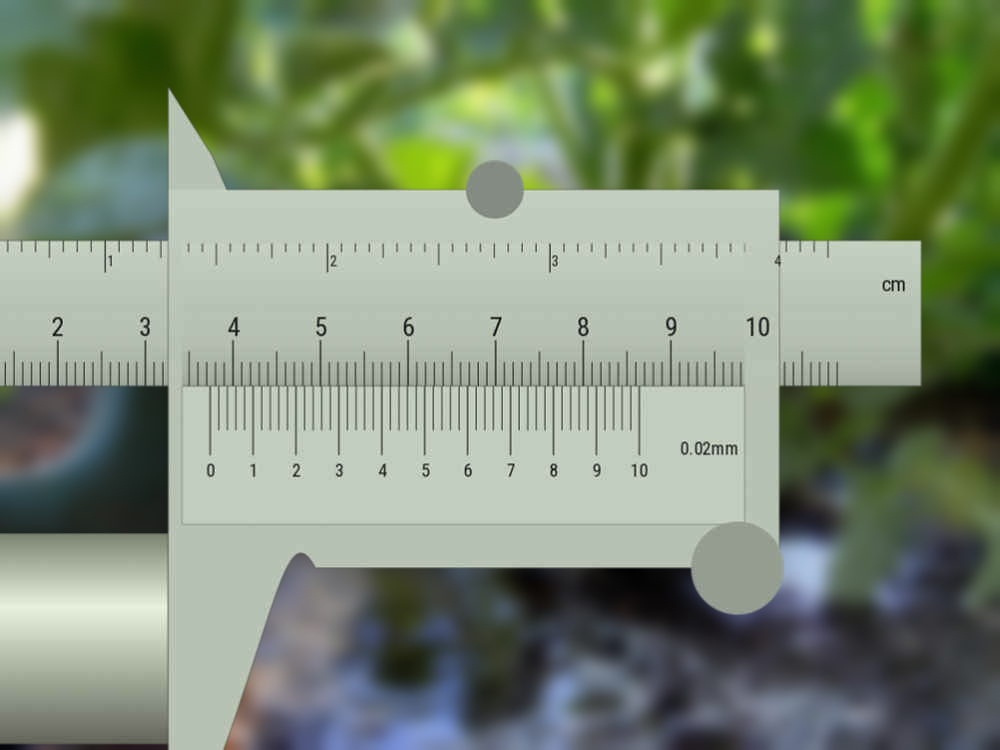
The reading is {"value": 37.4, "unit": "mm"}
